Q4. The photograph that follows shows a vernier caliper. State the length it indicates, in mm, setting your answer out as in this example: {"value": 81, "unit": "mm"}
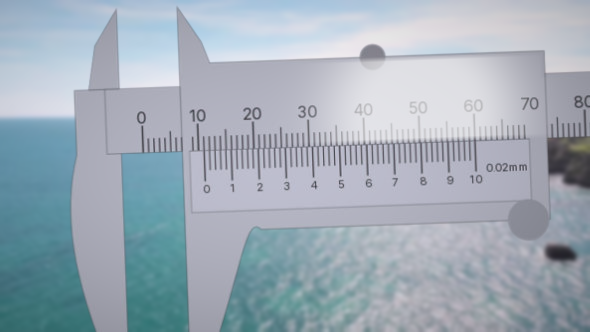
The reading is {"value": 11.0, "unit": "mm"}
